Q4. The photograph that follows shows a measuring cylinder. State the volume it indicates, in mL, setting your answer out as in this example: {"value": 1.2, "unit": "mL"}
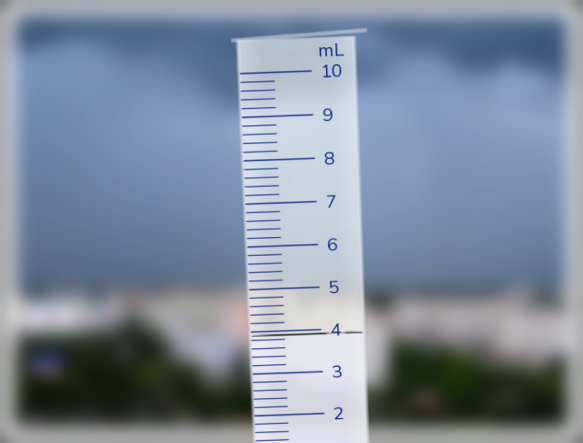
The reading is {"value": 3.9, "unit": "mL"}
